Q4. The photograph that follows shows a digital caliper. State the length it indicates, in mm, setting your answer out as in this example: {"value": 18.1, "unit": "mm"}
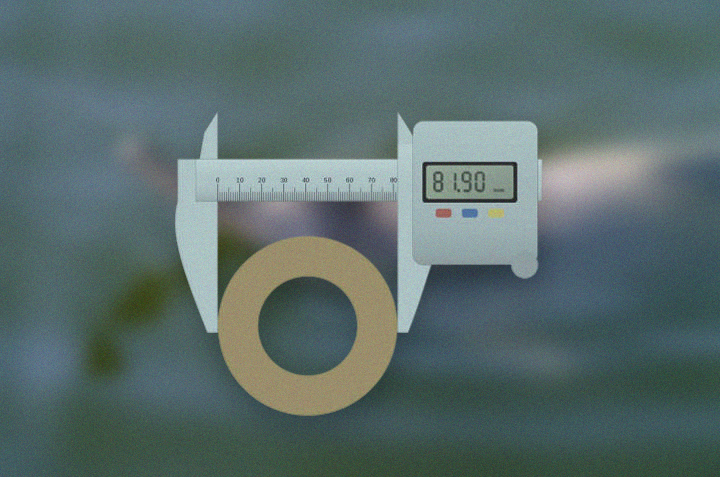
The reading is {"value": 81.90, "unit": "mm"}
